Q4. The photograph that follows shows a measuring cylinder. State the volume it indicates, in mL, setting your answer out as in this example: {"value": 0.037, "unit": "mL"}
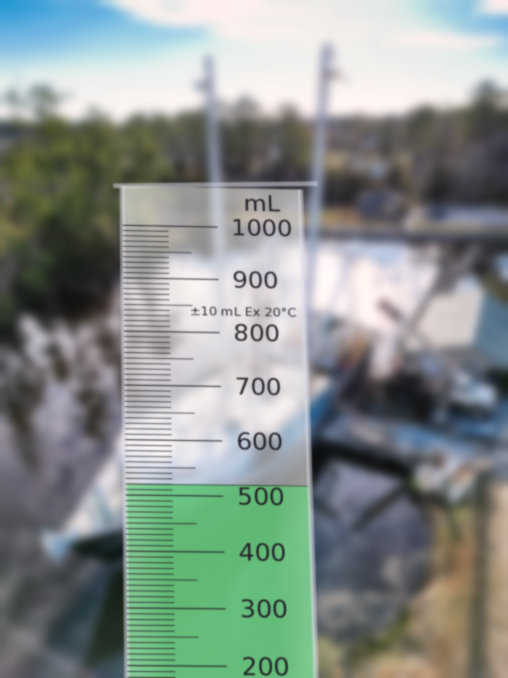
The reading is {"value": 520, "unit": "mL"}
